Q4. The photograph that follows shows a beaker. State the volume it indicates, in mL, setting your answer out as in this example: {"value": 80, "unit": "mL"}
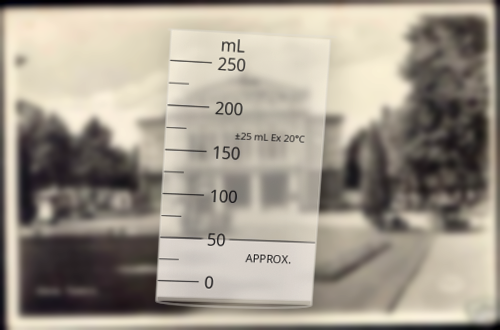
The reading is {"value": 50, "unit": "mL"}
